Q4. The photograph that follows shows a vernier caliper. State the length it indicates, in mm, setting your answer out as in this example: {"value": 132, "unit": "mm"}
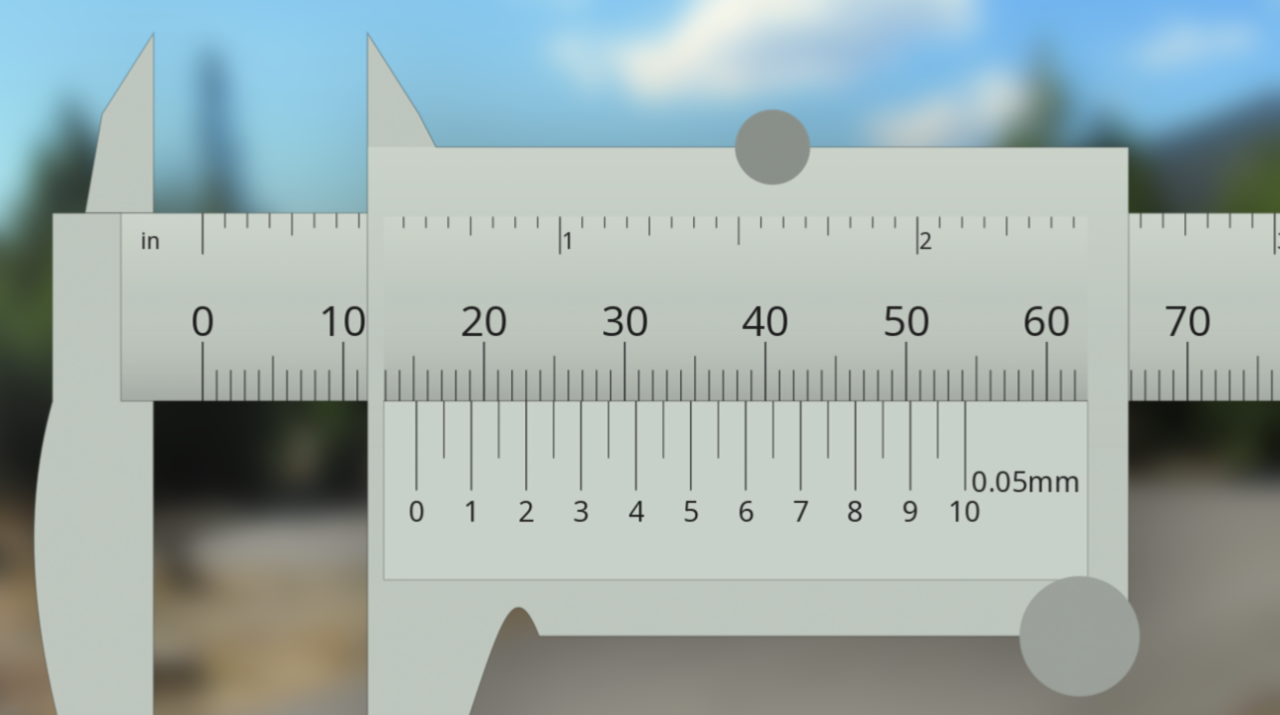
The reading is {"value": 15.2, "unit": "mm"}
